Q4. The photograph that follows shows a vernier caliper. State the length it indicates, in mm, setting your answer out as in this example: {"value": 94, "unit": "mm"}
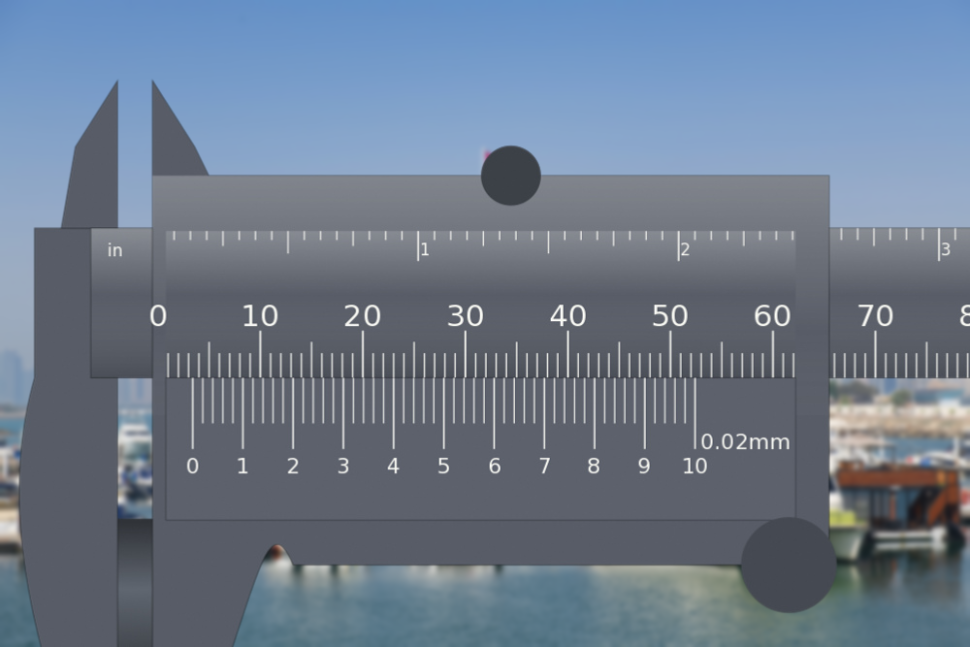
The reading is {"value": 3.4, "unit": "mm"}
